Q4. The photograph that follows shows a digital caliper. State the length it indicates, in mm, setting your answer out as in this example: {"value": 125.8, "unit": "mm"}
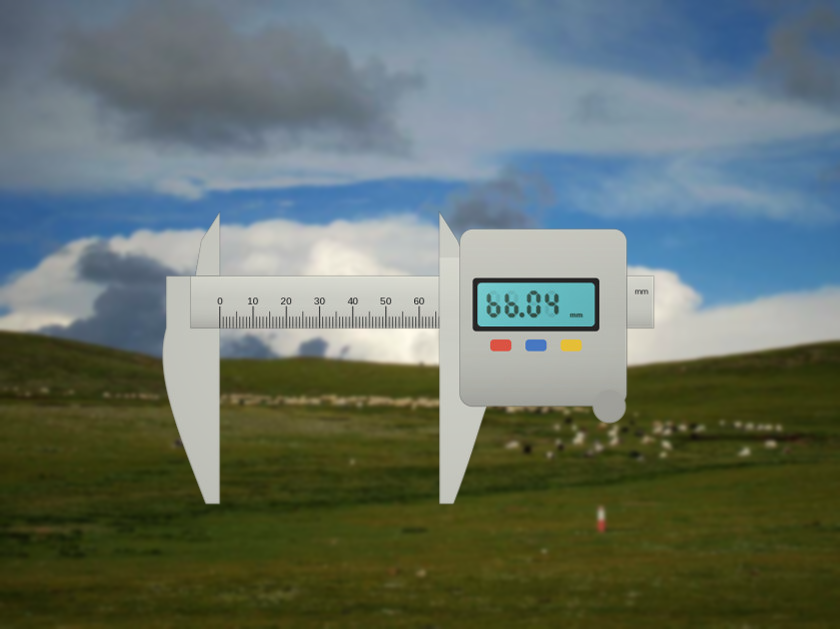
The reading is {"value": 66.04, "unit": "mm"}
